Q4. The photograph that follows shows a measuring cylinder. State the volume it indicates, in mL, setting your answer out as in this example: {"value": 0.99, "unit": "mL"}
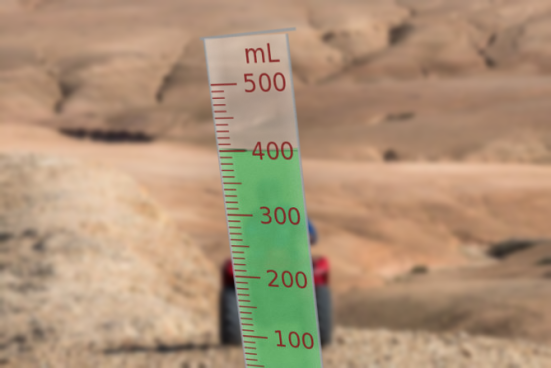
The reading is {"value": 400, "unit": "mL"}
